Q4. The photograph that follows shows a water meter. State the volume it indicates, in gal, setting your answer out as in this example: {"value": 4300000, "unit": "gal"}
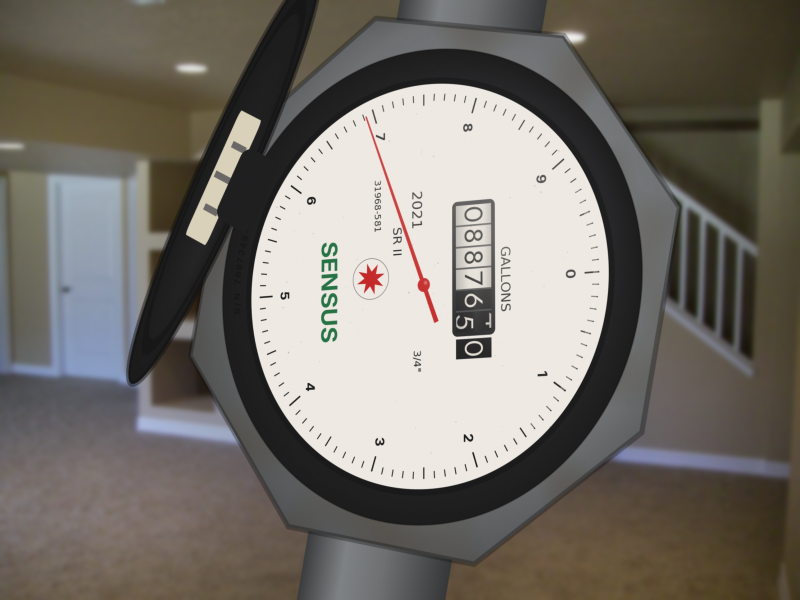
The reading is {"value": 887646.9, "unit": "gal"}
